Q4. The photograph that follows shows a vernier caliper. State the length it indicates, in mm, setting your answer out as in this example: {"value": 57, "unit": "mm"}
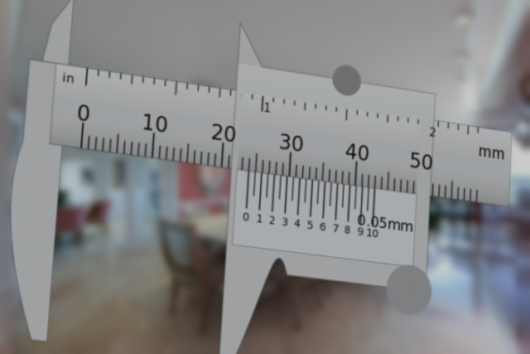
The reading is {"value": 24.0, "unit": "mm"}
